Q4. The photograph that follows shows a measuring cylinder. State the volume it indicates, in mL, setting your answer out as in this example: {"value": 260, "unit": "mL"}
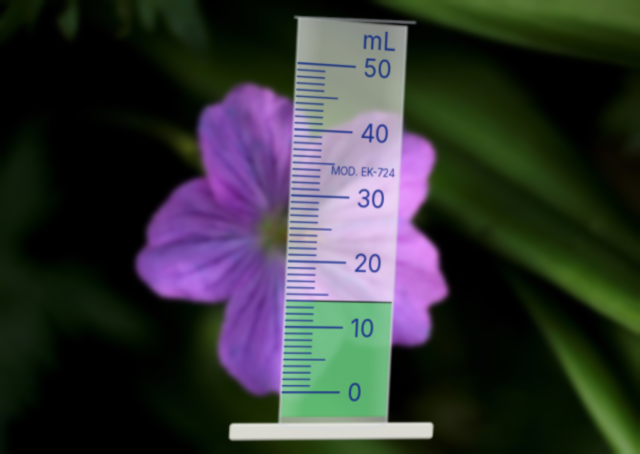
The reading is {"value": 14, "unit": "mL"}
